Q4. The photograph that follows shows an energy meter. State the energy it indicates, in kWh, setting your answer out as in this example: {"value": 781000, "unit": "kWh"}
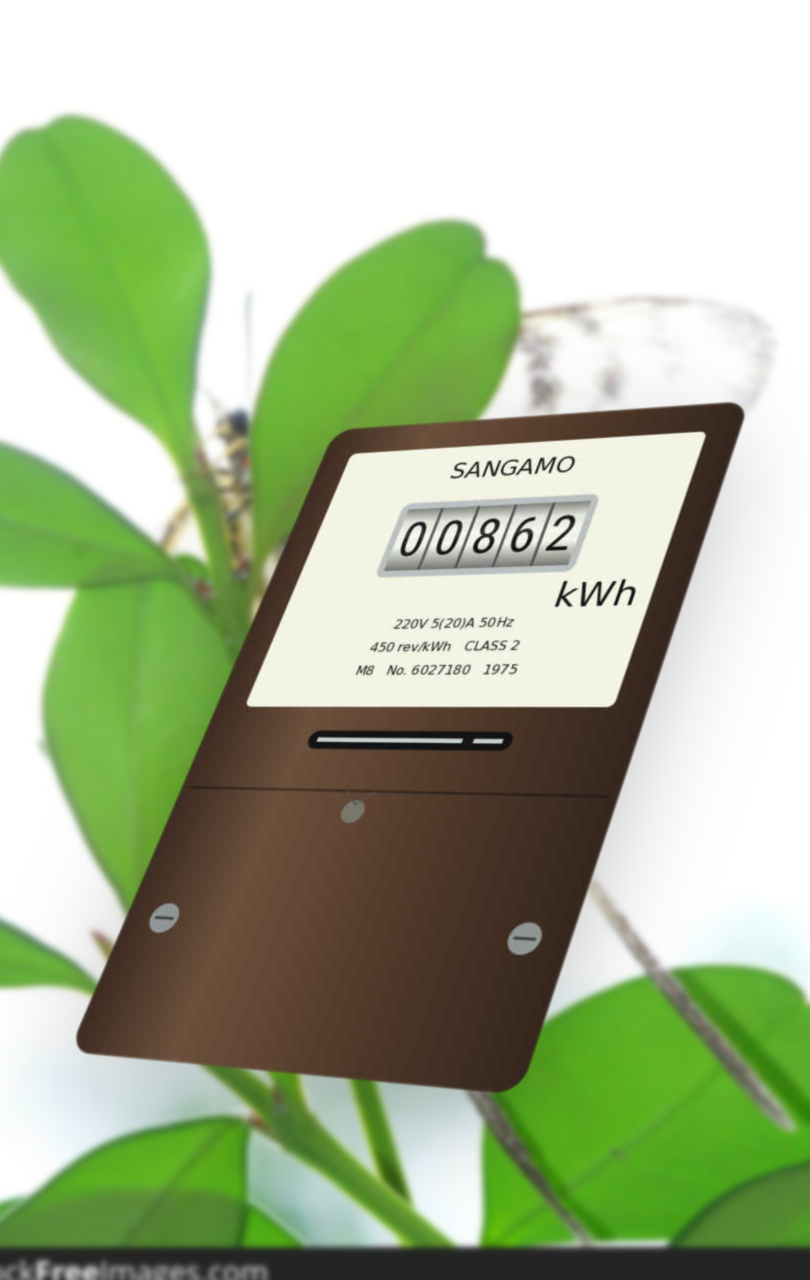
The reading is {"value": 862, "unit": "kWh"}
